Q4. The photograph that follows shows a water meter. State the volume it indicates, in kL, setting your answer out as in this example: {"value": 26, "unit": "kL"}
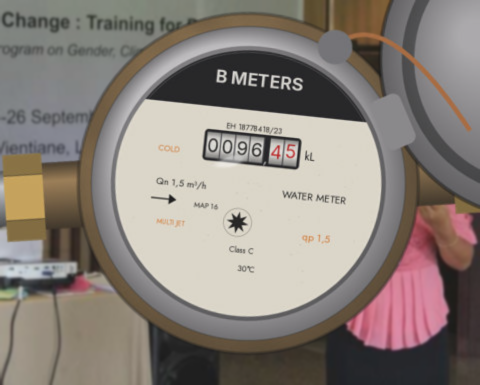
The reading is {"value": 96.45, "unit": "kL"}
